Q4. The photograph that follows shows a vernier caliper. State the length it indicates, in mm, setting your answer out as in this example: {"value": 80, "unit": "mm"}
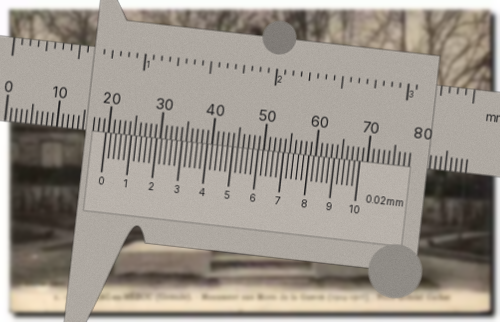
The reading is {"value": 19.5, "unit": "mm"}
